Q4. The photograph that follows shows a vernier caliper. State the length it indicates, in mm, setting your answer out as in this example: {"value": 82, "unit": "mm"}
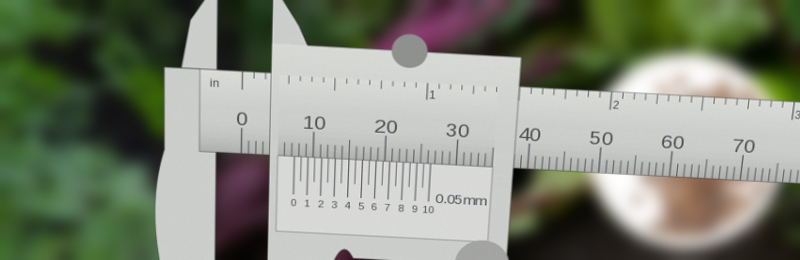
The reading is {"value": 7.4, "unit": "mm"}
